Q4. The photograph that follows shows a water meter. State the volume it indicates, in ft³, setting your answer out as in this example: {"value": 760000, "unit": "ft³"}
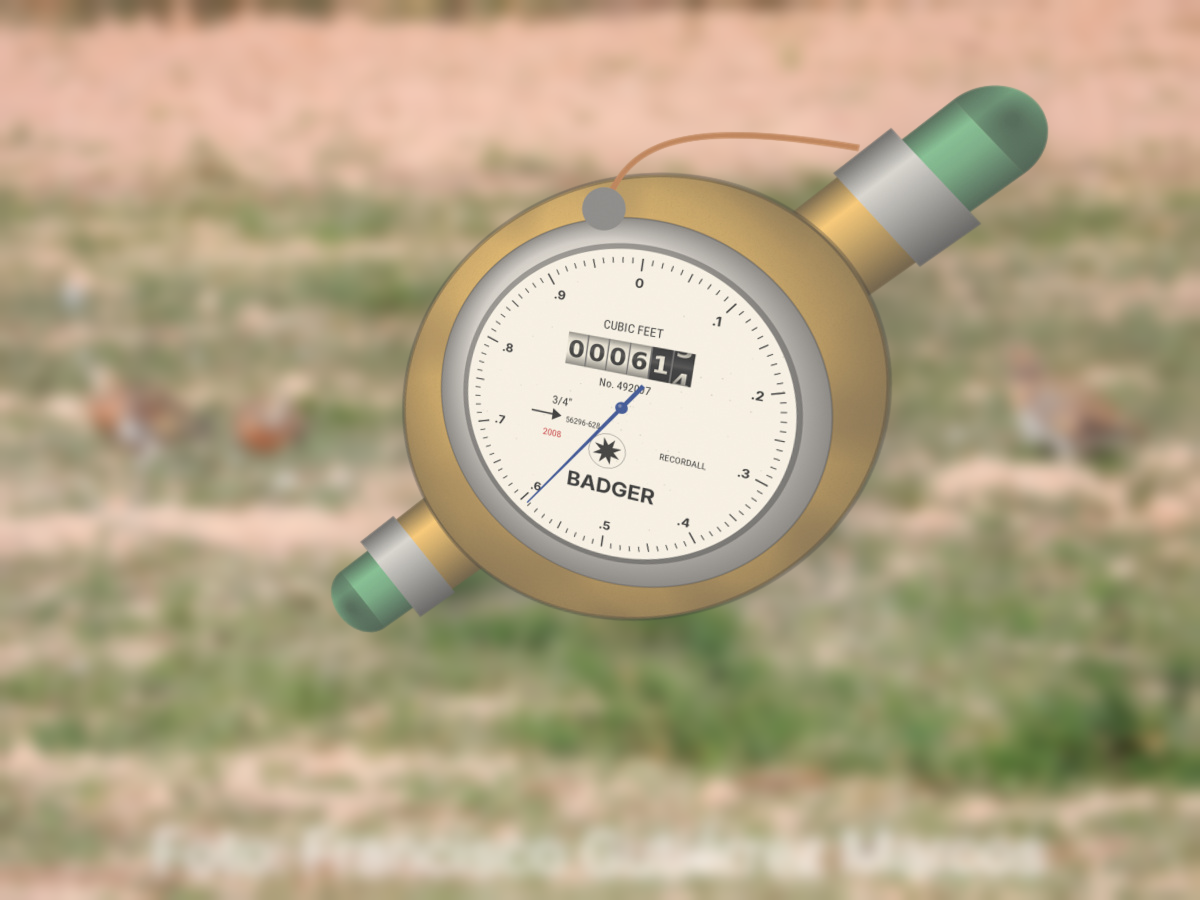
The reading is {"value": 613.59, "unit": "ft³"}
